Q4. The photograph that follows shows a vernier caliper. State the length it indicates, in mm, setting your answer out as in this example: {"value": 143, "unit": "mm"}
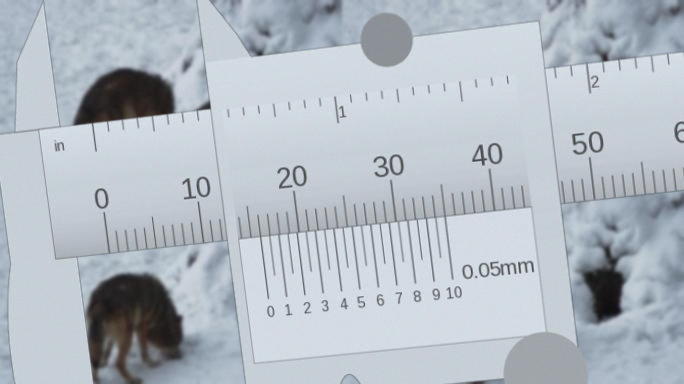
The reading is {"value": 16.0, "unit": "mm"}
